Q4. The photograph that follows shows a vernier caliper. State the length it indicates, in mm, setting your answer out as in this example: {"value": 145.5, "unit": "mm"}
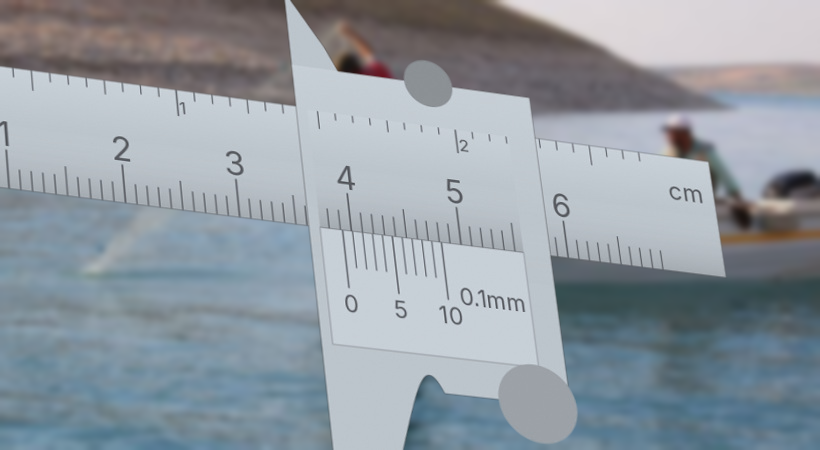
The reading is {"value": 39.2, "unit": "mm"}
